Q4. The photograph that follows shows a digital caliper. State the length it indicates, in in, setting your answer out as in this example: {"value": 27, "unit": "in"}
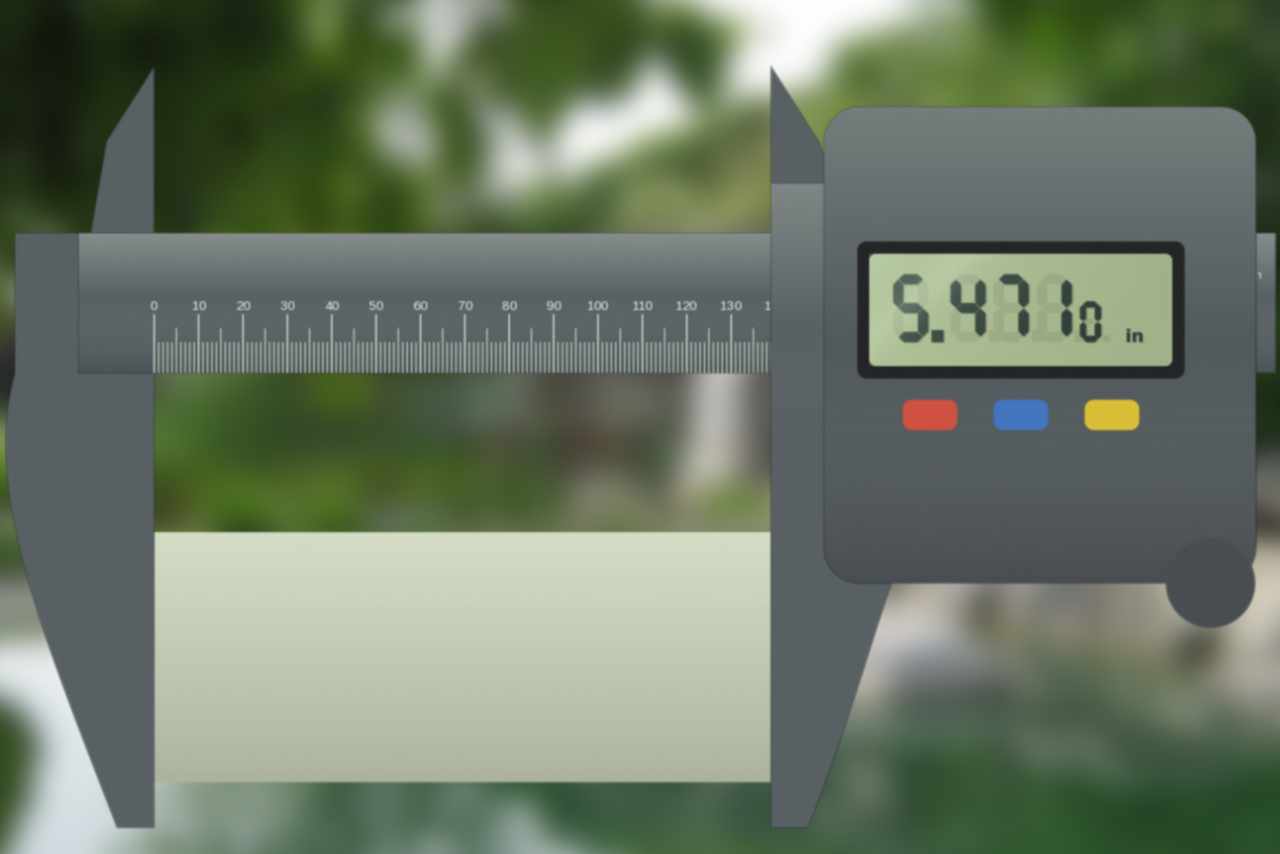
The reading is {"value": 5.4710, "unit": "in"}
